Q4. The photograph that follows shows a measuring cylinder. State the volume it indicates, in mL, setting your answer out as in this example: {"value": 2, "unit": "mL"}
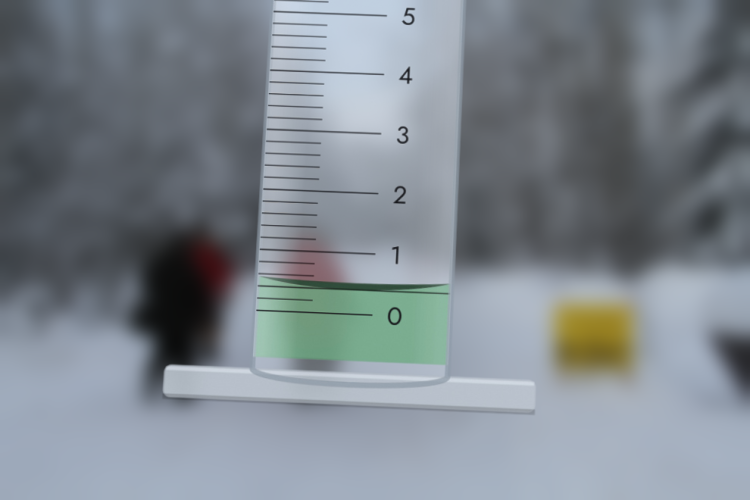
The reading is {"value": 0.4, "unit": "mL"}
